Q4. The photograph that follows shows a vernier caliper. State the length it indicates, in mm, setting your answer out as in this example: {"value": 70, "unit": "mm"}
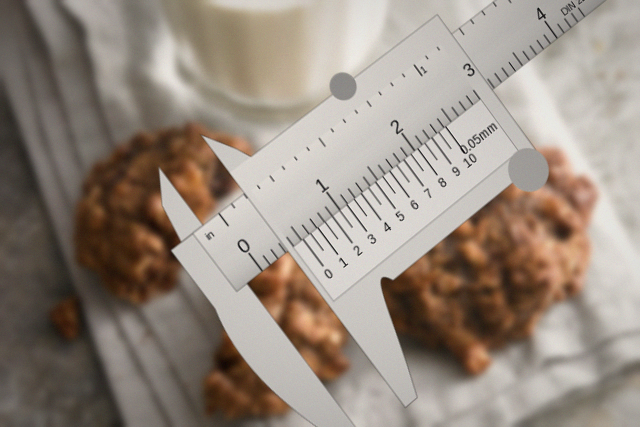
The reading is {"value": 5.2, "unit": "mm"}
